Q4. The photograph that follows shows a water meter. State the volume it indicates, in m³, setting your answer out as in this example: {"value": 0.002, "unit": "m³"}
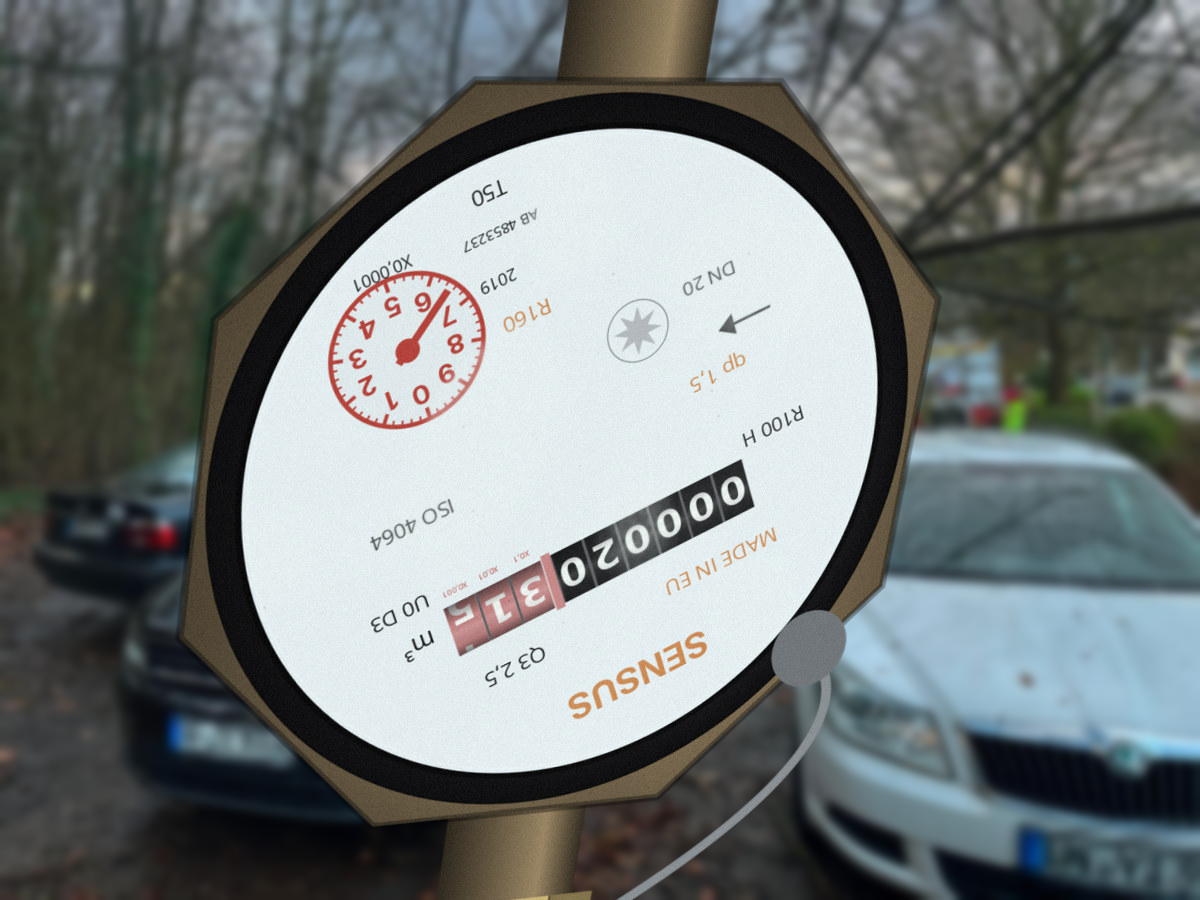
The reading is {"value": 20.3146, "unit": "m³"}
